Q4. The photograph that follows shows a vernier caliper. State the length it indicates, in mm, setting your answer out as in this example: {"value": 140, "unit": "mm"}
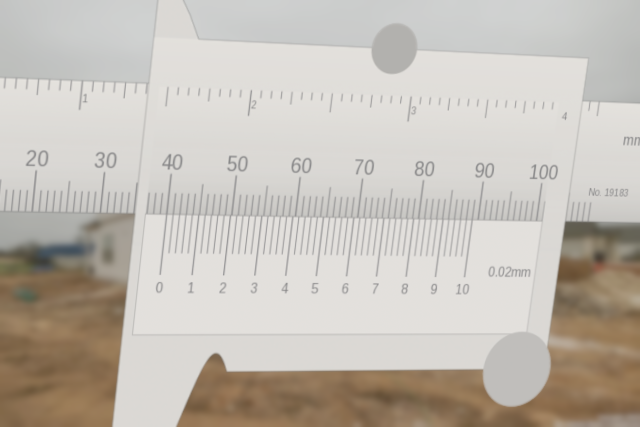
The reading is {"value": 40.0, "unit": "mm"}
